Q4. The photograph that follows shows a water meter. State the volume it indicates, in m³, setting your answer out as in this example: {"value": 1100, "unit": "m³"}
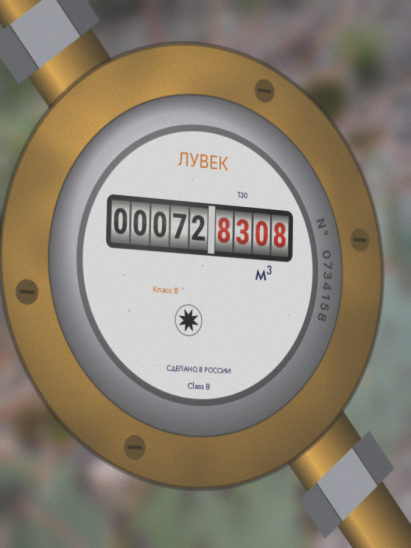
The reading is {"value": 72.8308, "unit": "m³"}
